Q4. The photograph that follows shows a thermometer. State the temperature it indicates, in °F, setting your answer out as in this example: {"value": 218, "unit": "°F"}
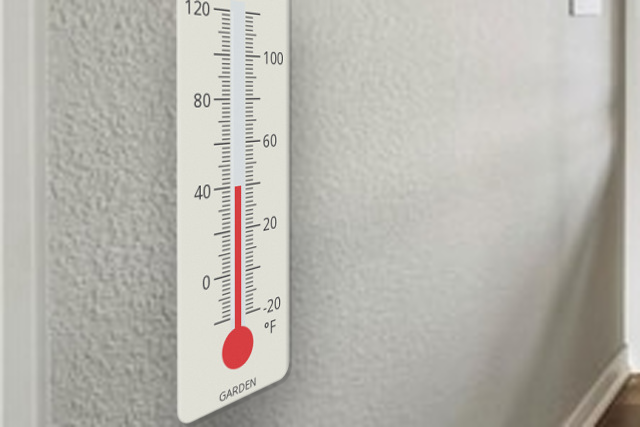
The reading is {"value": 40, "unit": "°F"}
